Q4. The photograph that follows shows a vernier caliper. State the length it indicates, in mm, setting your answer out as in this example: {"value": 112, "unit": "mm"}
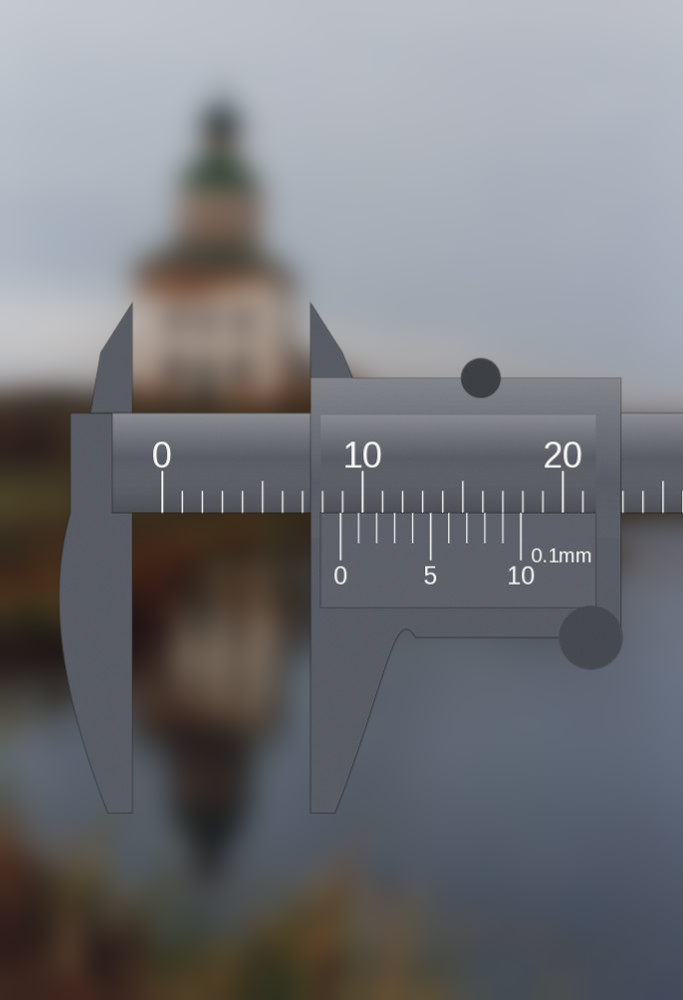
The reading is {"value": 8.9, "unit": "mm"}
